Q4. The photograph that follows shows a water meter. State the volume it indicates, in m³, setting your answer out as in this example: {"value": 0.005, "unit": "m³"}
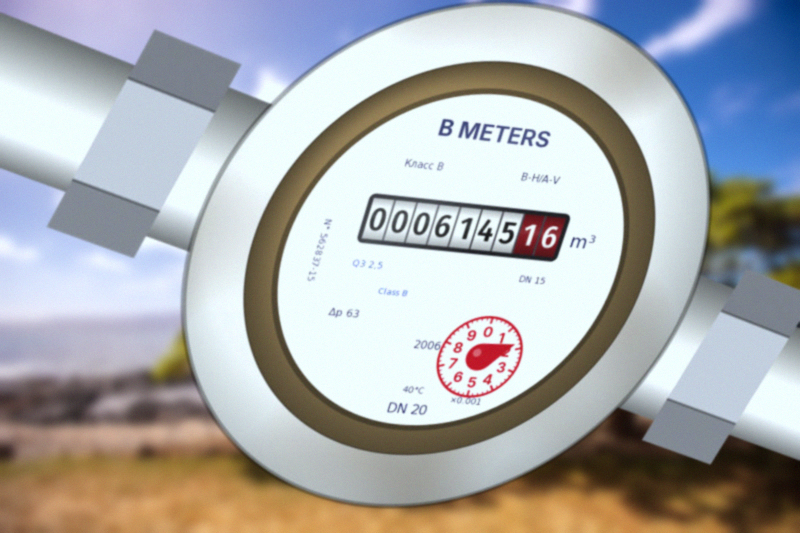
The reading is {"value": 6145.161, "unit": "m³"}
